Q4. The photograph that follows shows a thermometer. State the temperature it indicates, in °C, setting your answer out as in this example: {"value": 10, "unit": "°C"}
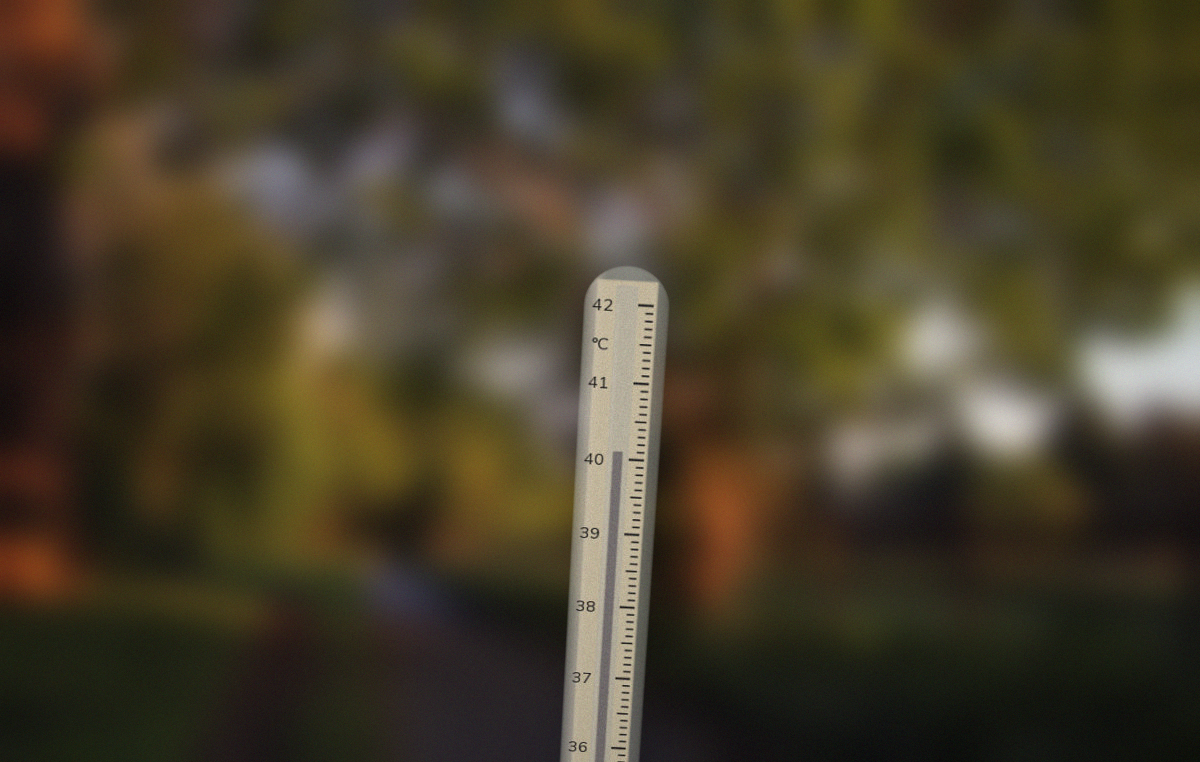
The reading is {"value": 40.1, "unit": "°C"}
